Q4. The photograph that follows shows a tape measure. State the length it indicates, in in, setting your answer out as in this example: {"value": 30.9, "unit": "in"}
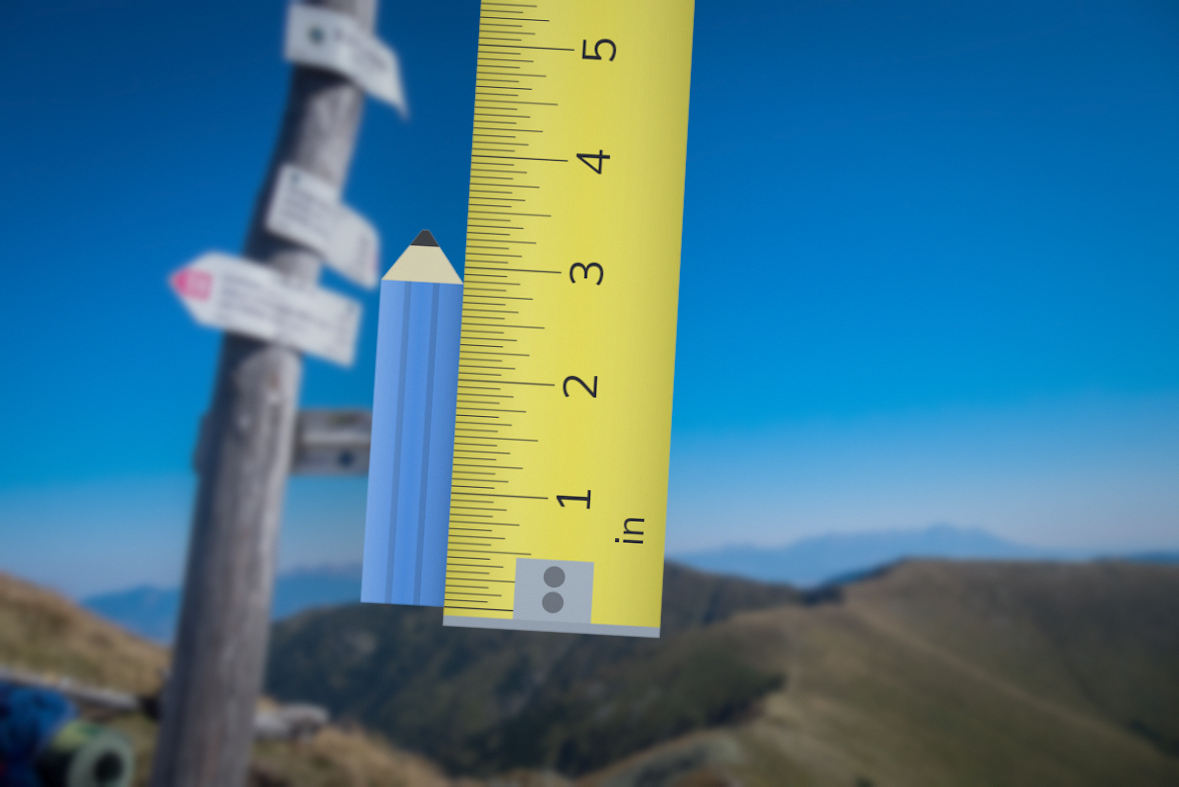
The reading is {"value": 3.3125, "unit": "in"}
